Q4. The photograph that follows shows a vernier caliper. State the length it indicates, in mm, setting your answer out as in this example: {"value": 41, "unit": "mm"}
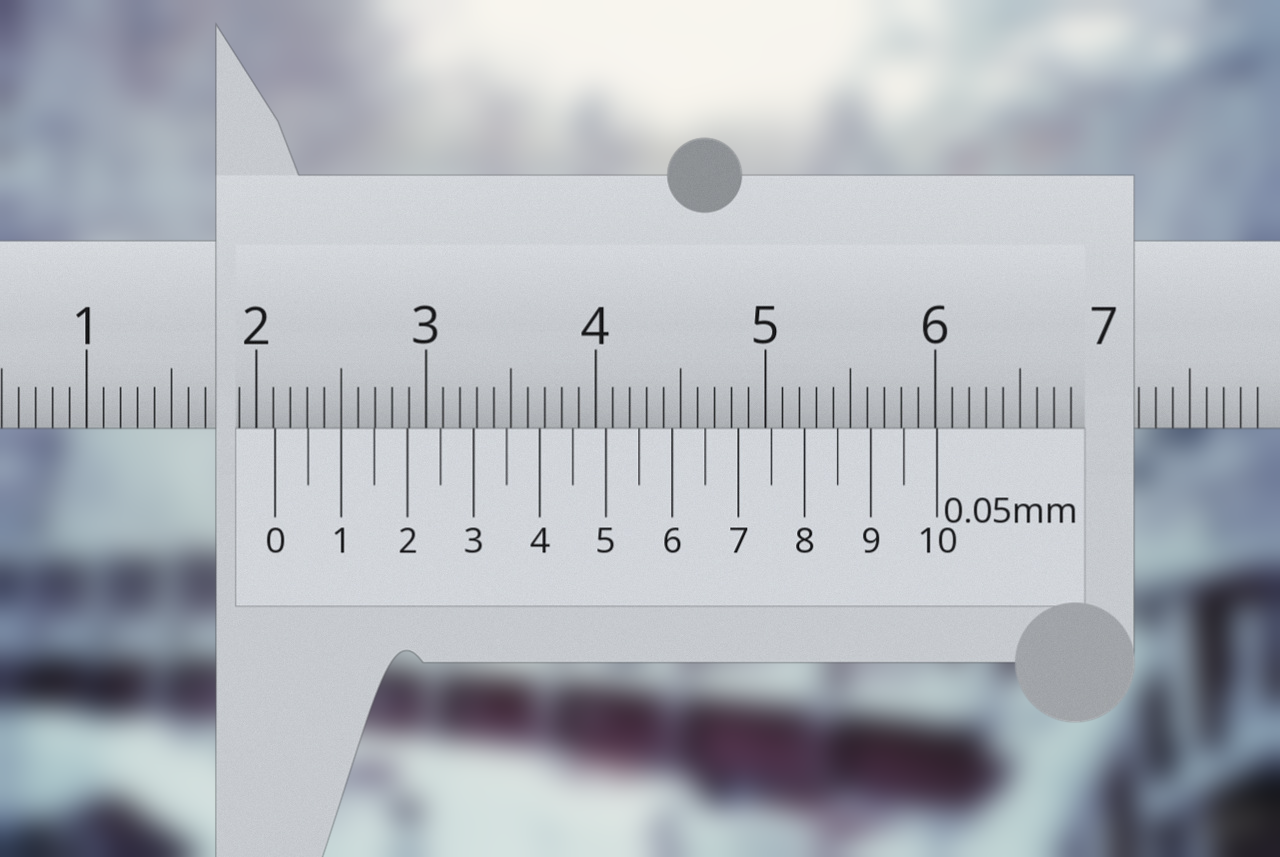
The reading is {"value": 21.1, "unit": "mm"}
